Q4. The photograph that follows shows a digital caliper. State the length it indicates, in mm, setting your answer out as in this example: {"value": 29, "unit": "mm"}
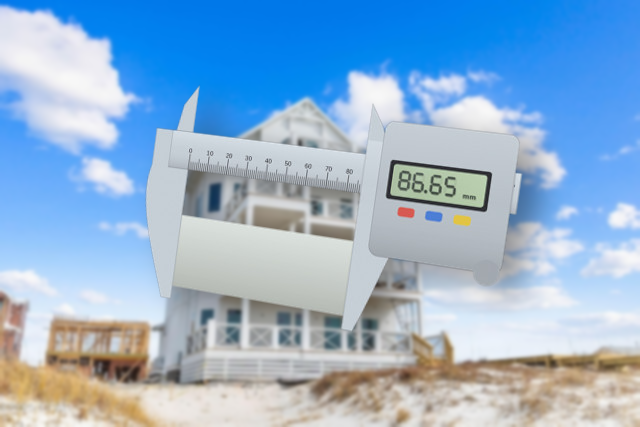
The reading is {"value": 86.65, "unit": "mm"}
